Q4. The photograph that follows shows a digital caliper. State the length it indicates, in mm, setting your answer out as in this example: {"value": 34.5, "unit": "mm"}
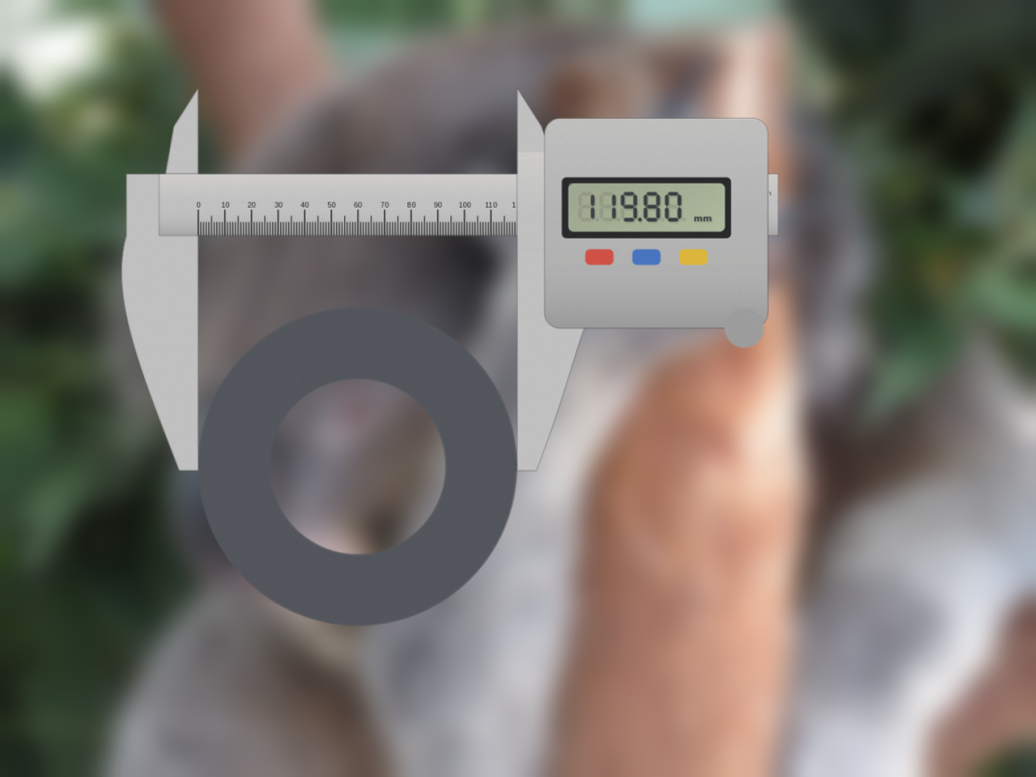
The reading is {"value": 119.80, "unit": "mm"}
